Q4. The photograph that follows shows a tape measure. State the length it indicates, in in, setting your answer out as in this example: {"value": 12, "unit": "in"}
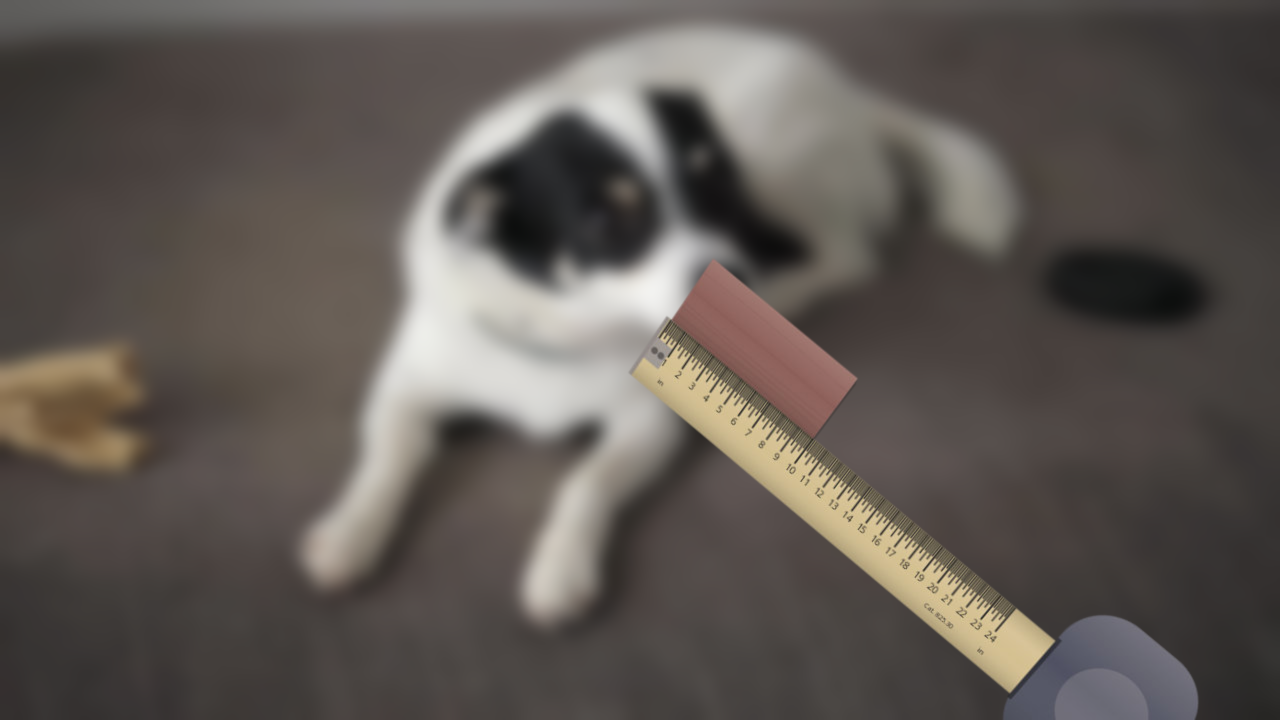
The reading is {"value": 10, "unit": "in"}
